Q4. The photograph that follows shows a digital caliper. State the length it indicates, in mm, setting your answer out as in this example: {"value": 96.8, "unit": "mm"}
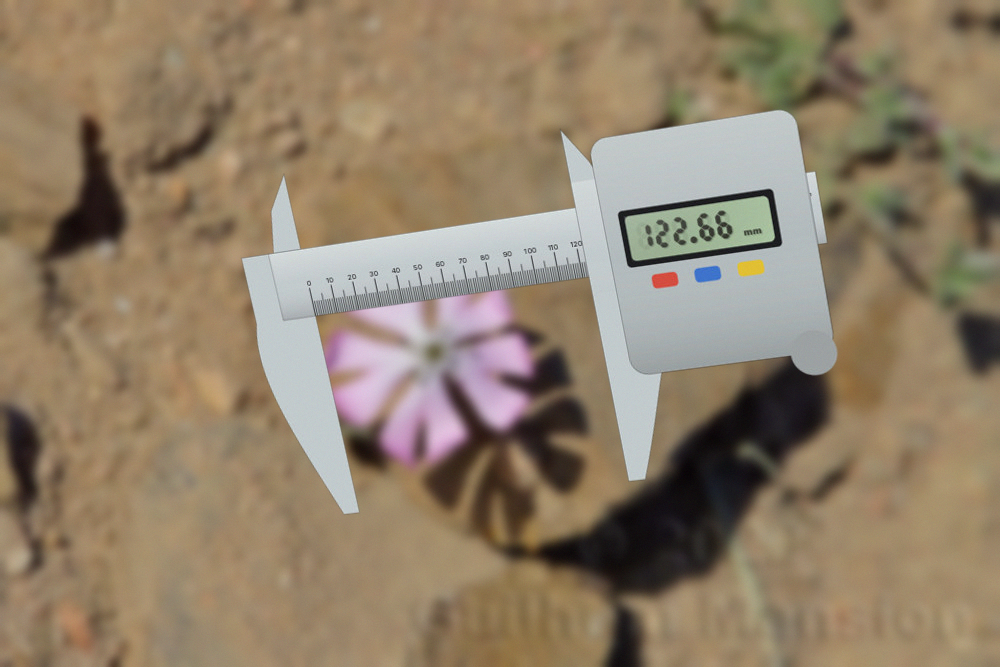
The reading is {"value": 122.66, "unit": "mm"}
